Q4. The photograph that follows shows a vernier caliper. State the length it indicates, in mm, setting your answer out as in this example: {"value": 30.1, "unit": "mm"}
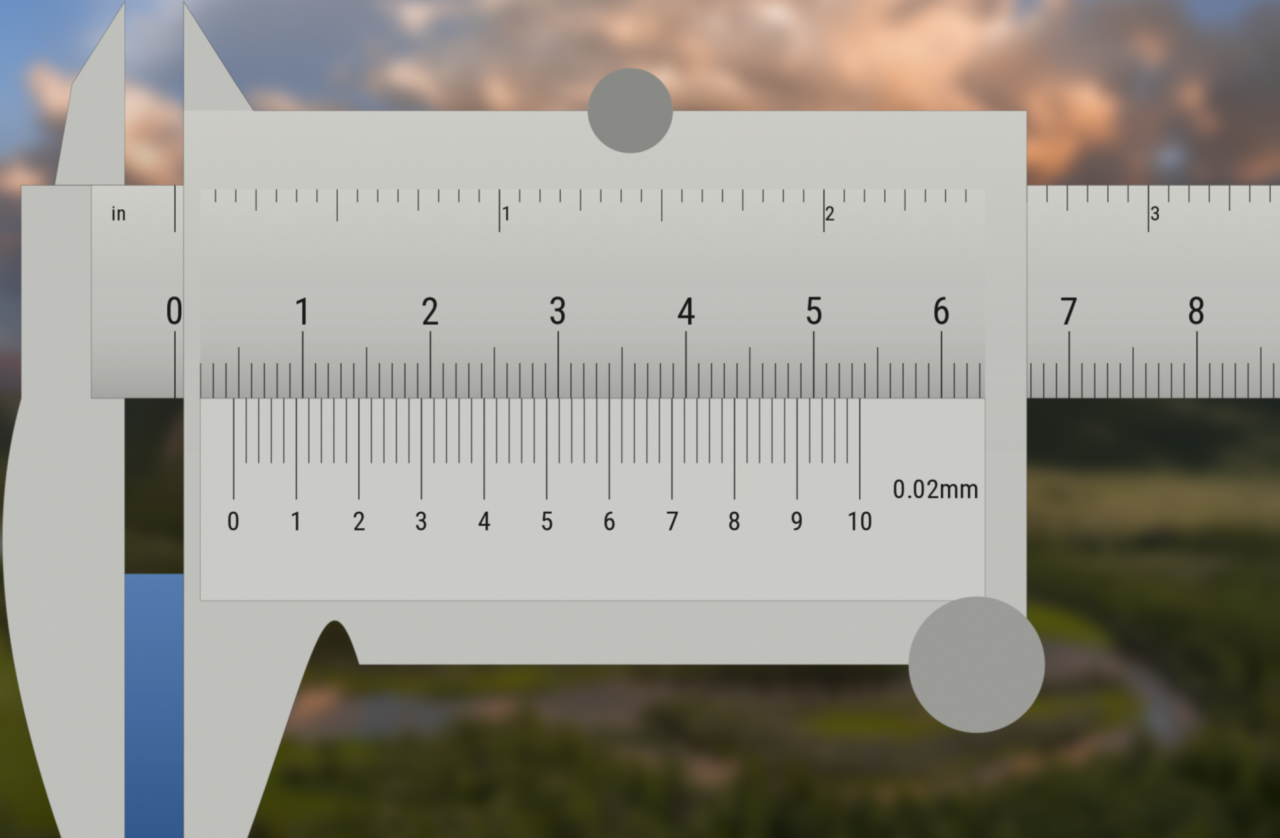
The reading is {"value": 4.6, "unit": "mm"}
